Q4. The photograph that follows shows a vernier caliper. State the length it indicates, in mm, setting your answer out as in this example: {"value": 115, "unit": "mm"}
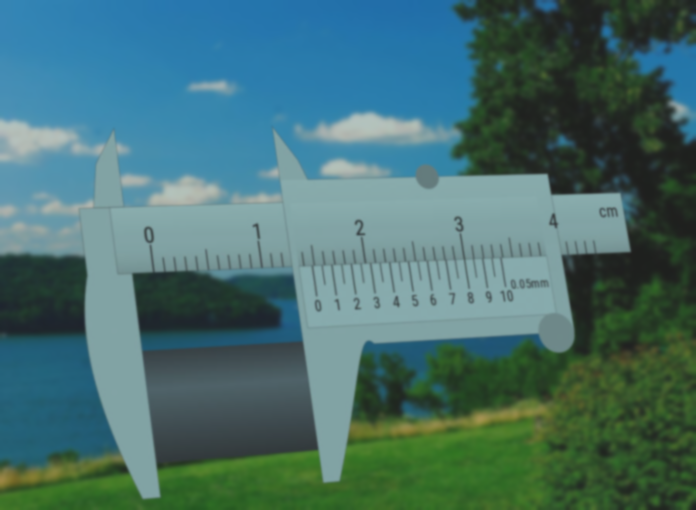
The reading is {"value": 14.8, "unit": "mm"}
